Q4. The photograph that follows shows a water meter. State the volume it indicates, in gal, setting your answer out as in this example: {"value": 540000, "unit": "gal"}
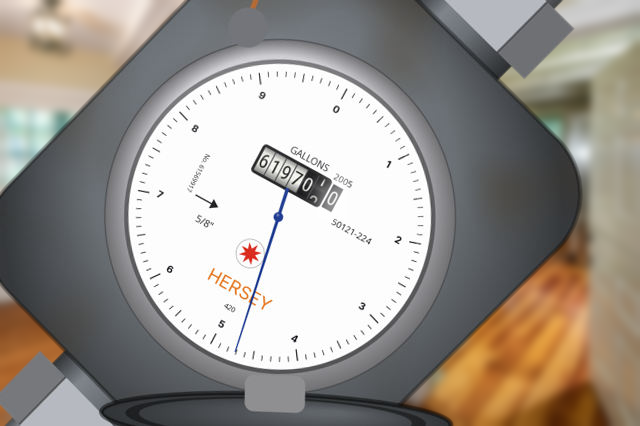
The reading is {"value": 6197014.7, "unit": "gal"}
